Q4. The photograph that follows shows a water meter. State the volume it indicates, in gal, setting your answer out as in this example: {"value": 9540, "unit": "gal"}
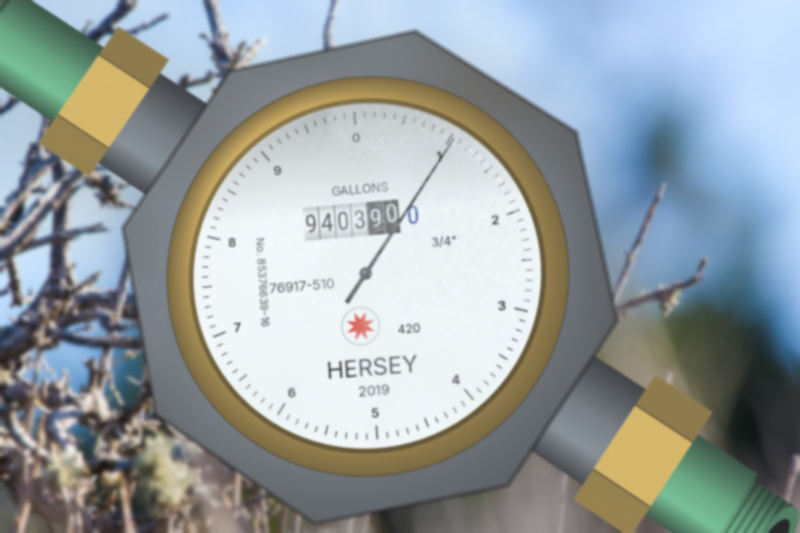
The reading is {"value": 9403901.0, "unit": "gal"}
